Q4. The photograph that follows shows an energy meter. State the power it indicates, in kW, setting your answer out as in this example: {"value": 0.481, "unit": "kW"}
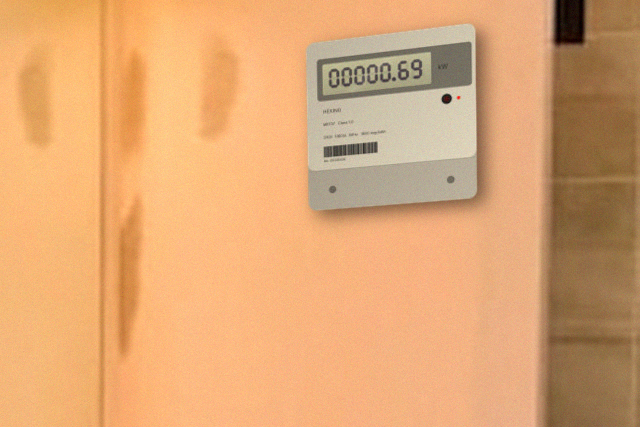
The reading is {"value": 0.69, "unit": "kW"}
